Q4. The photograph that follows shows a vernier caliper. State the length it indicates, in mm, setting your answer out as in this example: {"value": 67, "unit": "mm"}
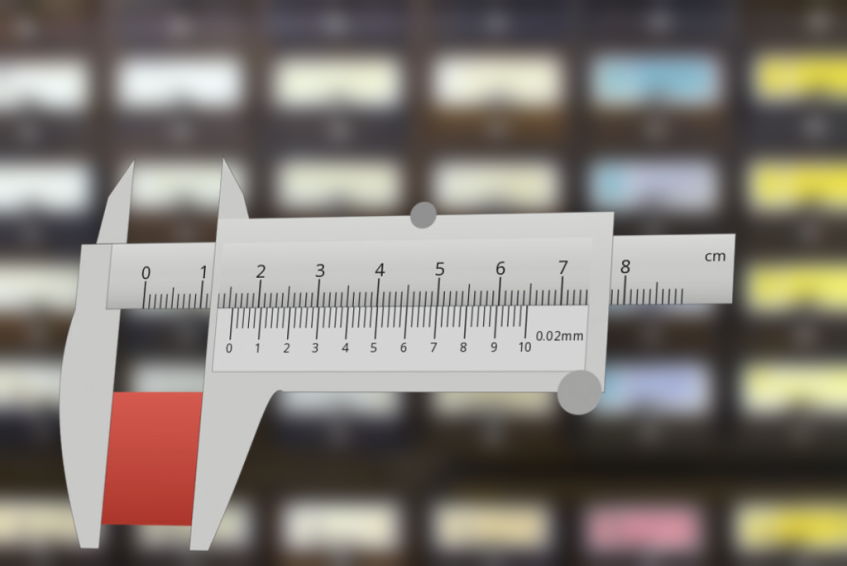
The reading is {"value": 15.6, "unit": "mm"}
